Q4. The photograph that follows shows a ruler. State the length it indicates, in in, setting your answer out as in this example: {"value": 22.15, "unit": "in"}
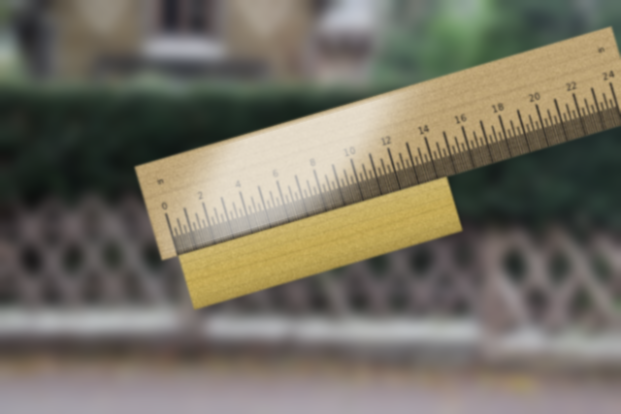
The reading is {"value": 14.5, "unit": "in"}
